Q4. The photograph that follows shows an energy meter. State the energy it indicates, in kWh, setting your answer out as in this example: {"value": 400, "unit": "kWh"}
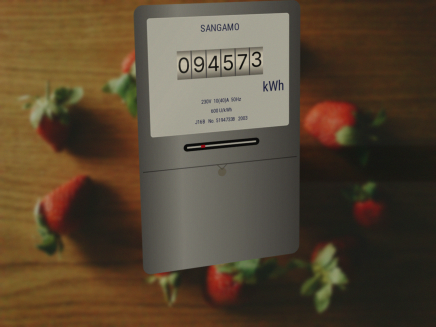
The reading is {"value": 94573, "unit": "kWh"}
